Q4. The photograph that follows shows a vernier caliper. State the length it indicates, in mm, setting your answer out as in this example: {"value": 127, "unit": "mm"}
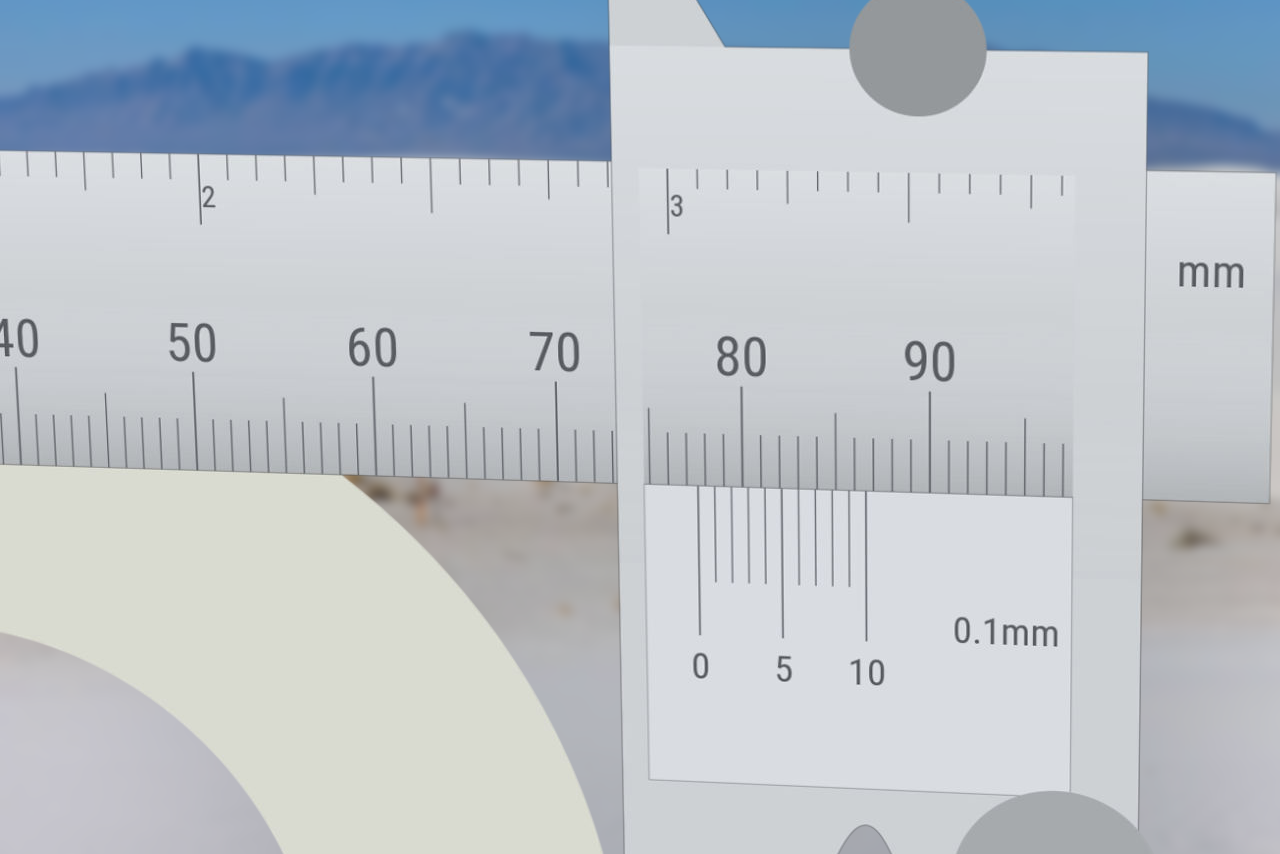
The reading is {"value": 77.6, "unit": "mm"}
